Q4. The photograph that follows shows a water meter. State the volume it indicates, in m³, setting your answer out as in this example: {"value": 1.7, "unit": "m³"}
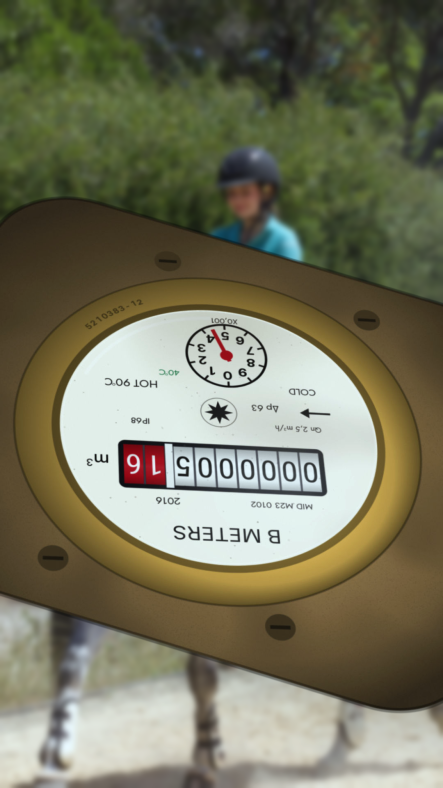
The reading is {"value": 5.164, "unit": "m³"}
